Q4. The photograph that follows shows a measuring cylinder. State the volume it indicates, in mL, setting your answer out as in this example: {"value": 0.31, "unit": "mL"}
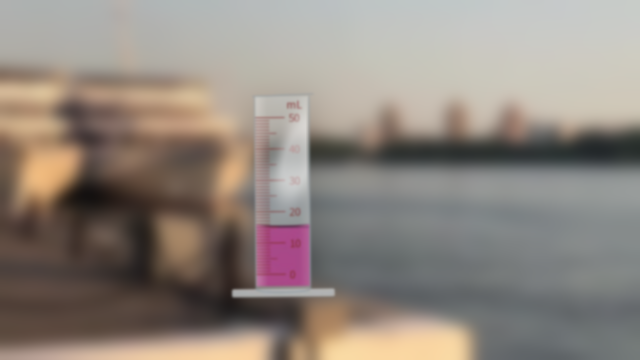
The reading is {"value": 15, "unit": "mL"}
